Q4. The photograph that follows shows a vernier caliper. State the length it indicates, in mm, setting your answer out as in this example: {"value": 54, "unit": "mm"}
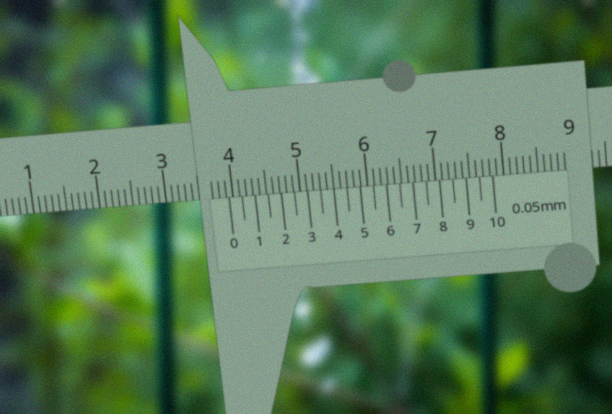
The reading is {"value": 39.4, "unit": "mm"}
